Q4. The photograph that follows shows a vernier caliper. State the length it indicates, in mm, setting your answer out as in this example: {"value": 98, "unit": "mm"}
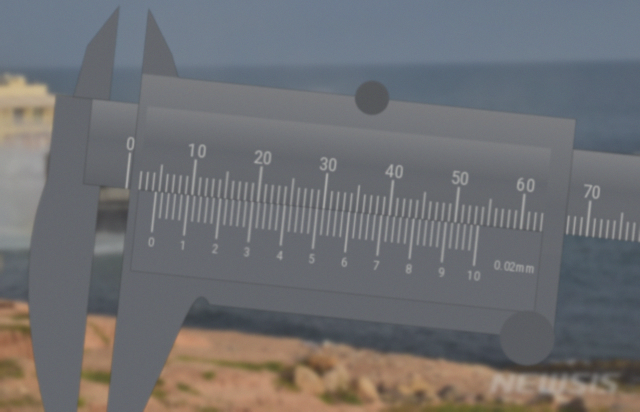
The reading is {"value": 4.5, "unit": "mm"}
